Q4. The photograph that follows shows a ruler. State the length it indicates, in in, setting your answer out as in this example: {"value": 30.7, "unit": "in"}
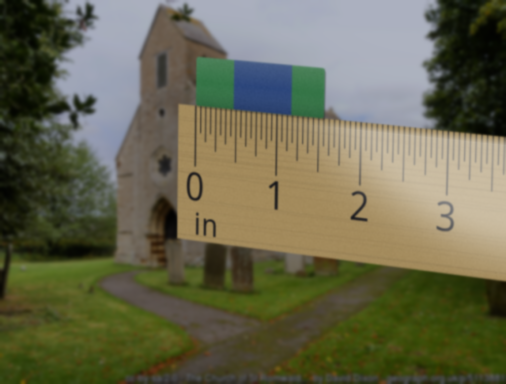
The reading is {"value": 1.5625, "unit": "in"}
